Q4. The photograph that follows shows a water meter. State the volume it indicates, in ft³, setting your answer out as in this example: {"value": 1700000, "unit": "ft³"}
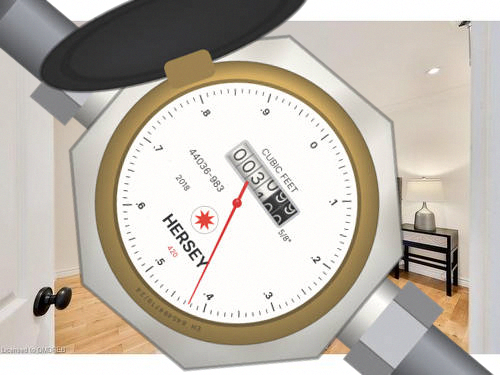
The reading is {"value": 3099.42, "unit": "ft³"}
